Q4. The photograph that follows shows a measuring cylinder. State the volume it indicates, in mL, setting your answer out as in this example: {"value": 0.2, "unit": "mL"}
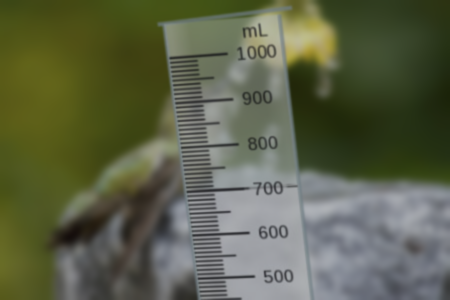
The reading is {"value": 700, "unit": "mL"}
